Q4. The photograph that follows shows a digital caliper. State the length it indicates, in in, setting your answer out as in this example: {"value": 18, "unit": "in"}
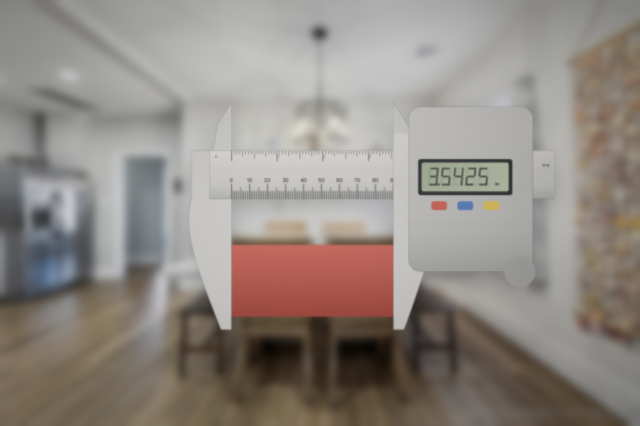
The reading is {"value": 3.5425, "unit": "in"}
